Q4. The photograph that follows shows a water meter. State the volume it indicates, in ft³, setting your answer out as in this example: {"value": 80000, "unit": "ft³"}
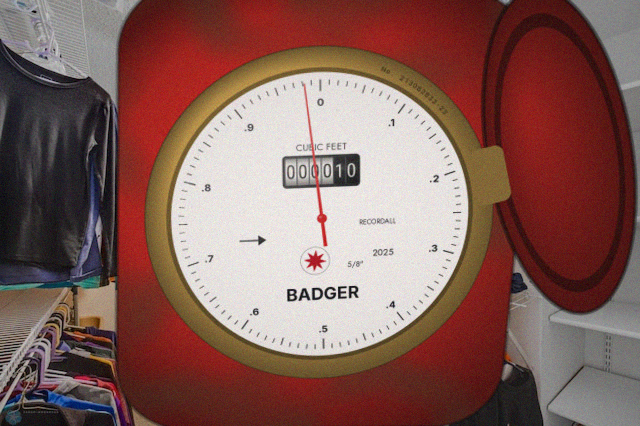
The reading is {"value": 9.98, "unit": "ft³"}
